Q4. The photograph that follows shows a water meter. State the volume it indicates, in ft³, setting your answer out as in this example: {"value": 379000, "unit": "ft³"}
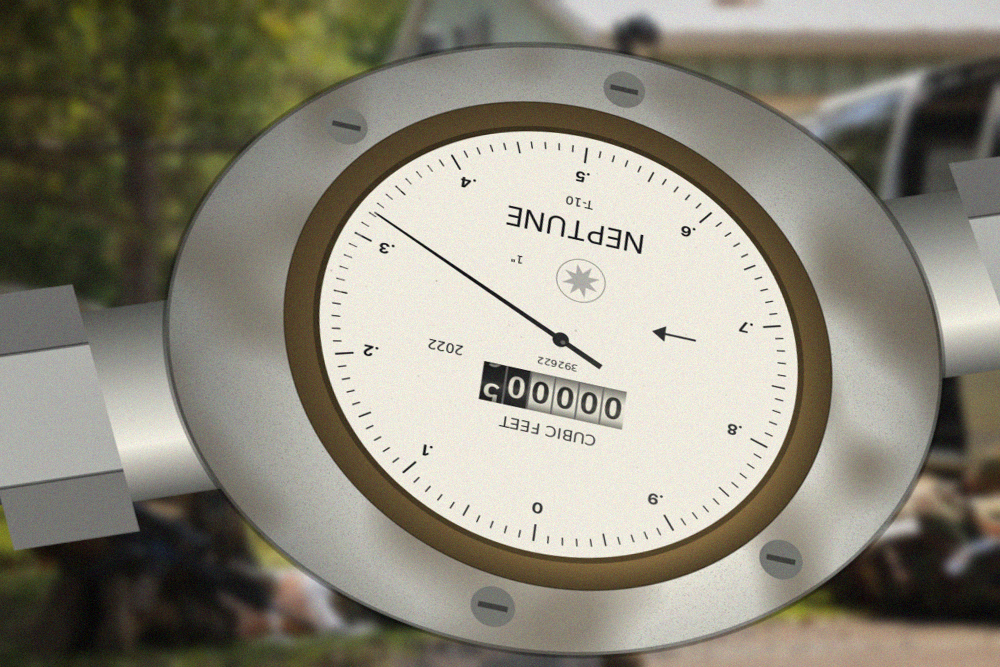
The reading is {"value": 5.32, "unit": "ft³"}
